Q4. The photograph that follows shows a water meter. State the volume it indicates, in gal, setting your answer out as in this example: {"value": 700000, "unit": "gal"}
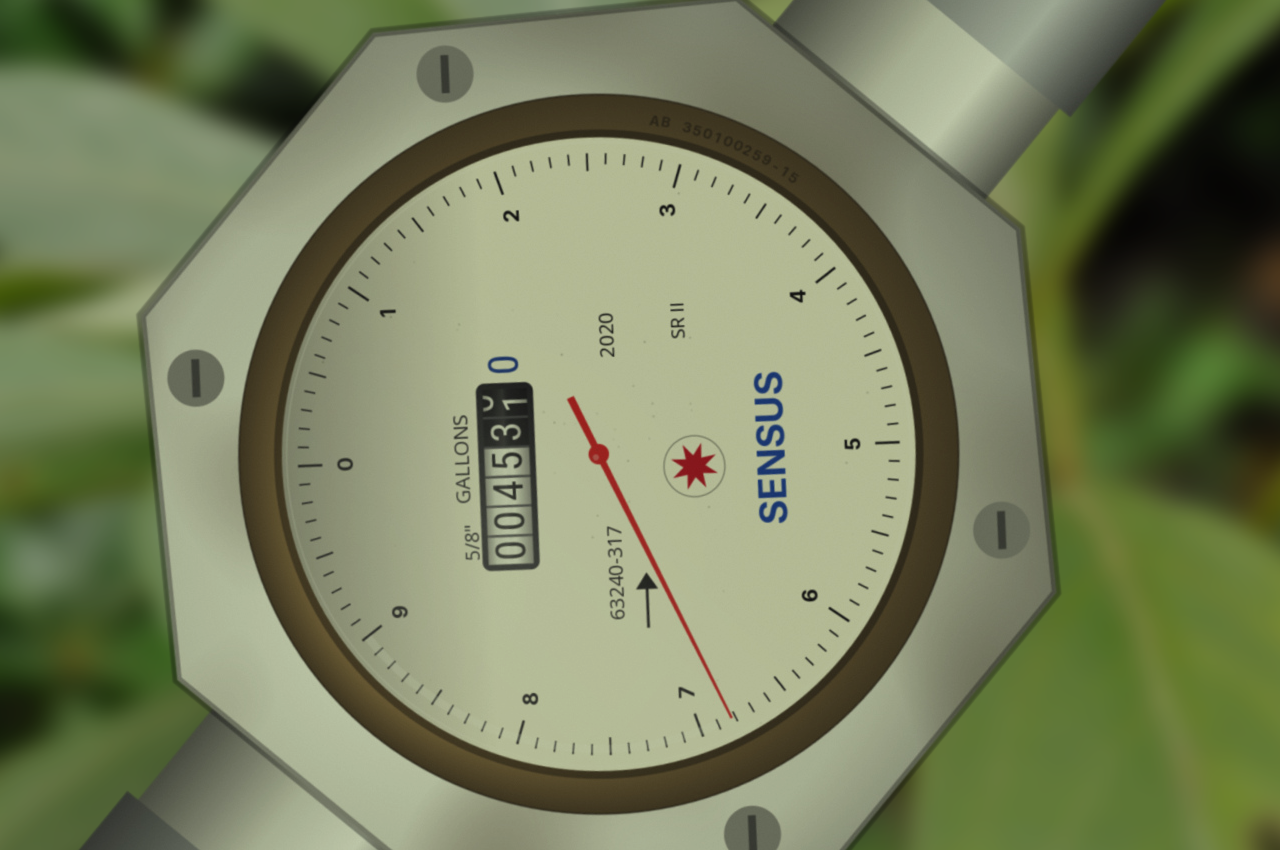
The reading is {"value": 45306.8, "unit": "gal"}
